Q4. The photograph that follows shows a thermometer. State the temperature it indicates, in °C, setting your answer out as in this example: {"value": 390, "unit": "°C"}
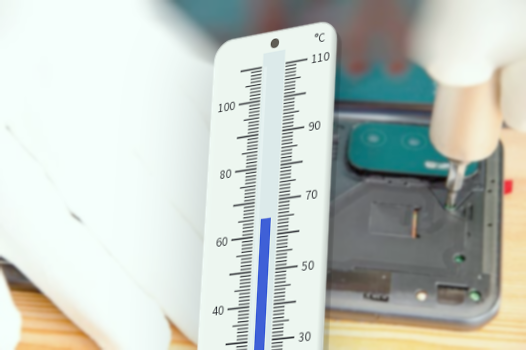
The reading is {"value": 65, "unit": "°C"}
